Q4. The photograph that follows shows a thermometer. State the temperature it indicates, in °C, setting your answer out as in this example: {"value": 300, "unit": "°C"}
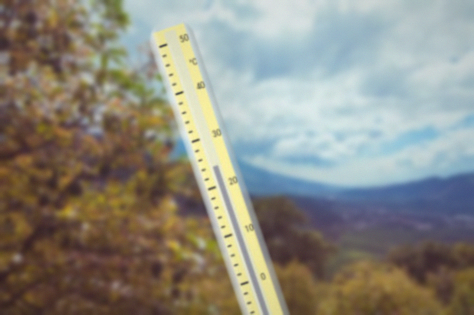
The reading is {"value": 24, "unit": "°C"}
